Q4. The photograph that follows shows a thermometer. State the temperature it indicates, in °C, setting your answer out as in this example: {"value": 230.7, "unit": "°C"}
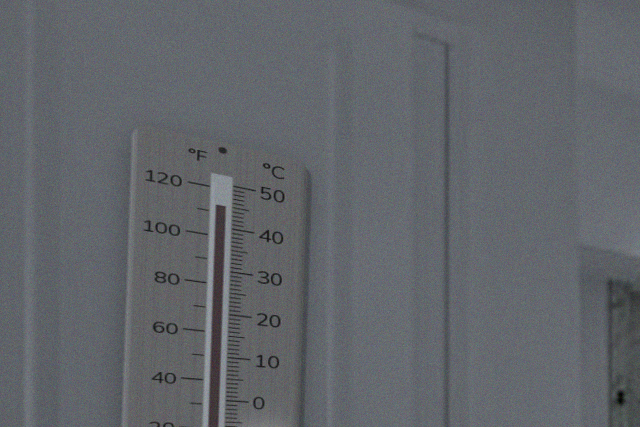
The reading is {"value": 45, "unit": "°C"}
